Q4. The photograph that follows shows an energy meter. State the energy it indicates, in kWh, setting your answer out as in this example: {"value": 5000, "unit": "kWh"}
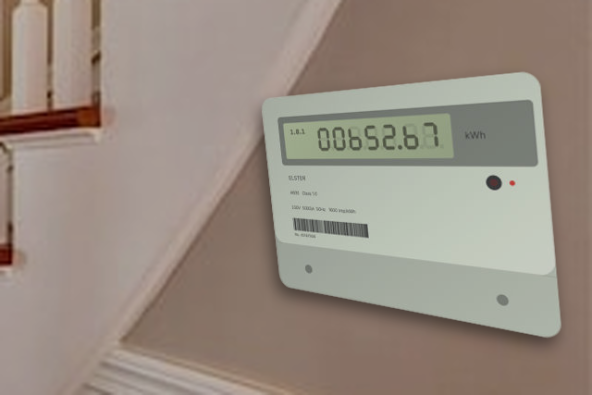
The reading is {"value": 652.67, "unit": "kWh"}
